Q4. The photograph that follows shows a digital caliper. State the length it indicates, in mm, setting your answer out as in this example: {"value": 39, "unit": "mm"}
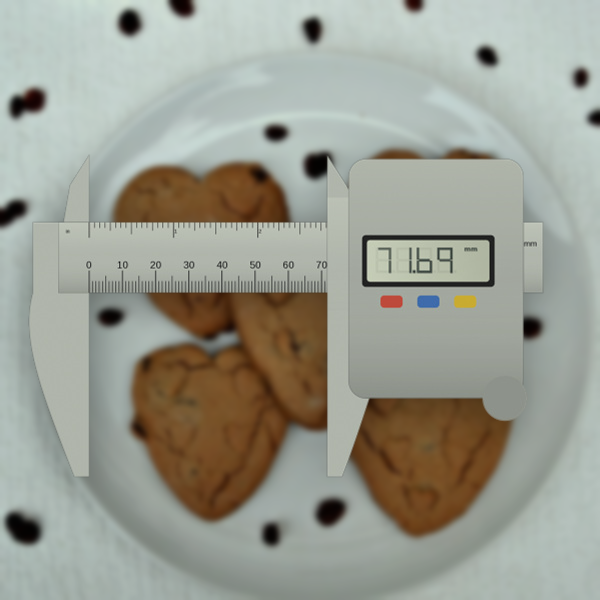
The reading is {"value": 71.69, "unit": "mm"}
